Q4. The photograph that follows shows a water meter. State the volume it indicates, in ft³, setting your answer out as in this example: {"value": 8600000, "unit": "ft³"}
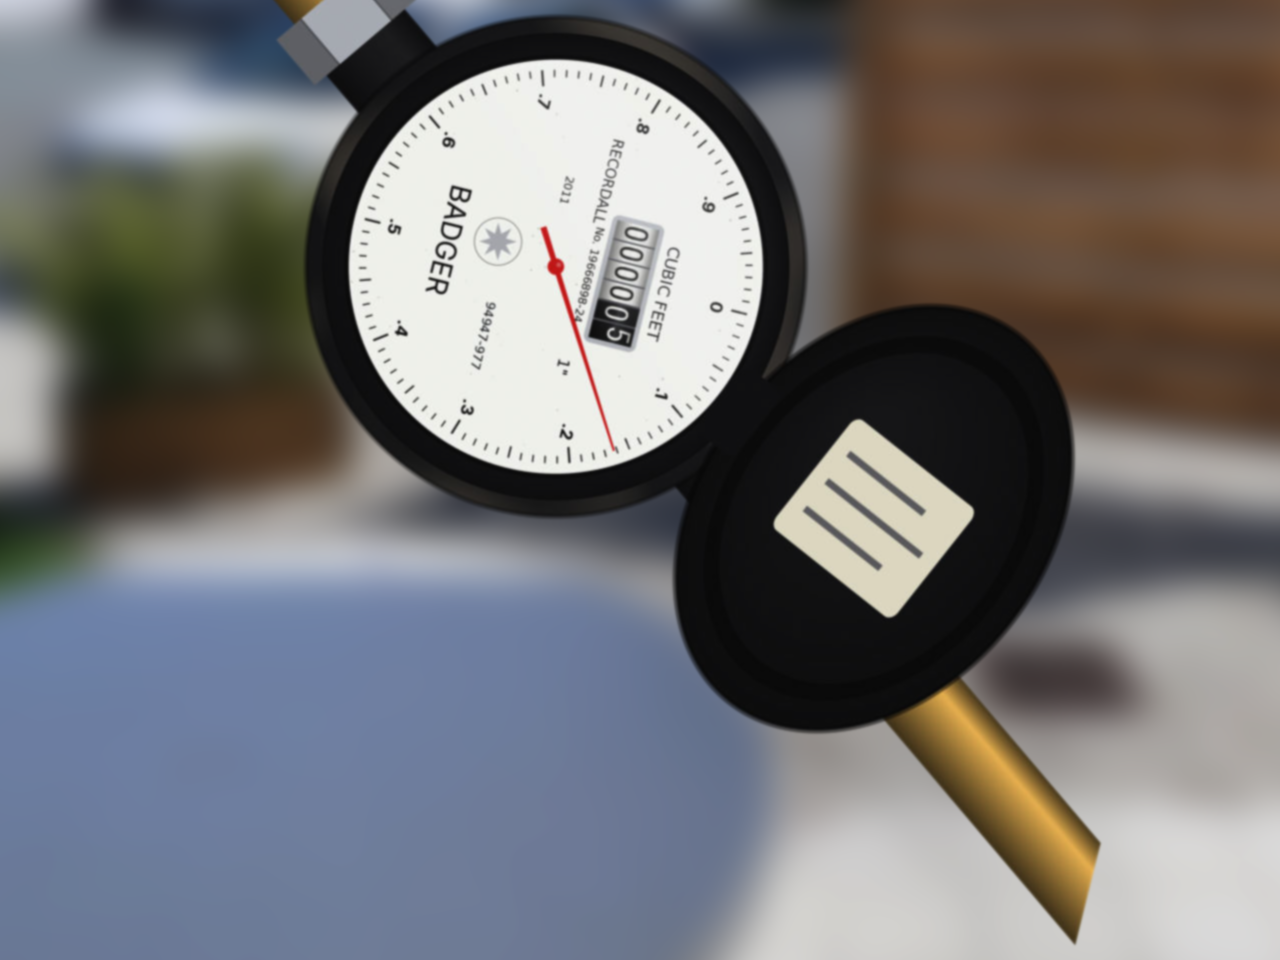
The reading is {"value": 5.16, "unit": "ft³"}
